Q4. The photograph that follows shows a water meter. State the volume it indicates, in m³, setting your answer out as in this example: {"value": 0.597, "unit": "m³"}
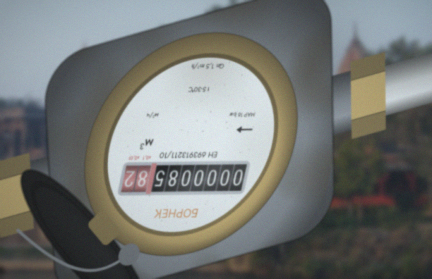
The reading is {"value": 85.82, "unit": "m³"}
